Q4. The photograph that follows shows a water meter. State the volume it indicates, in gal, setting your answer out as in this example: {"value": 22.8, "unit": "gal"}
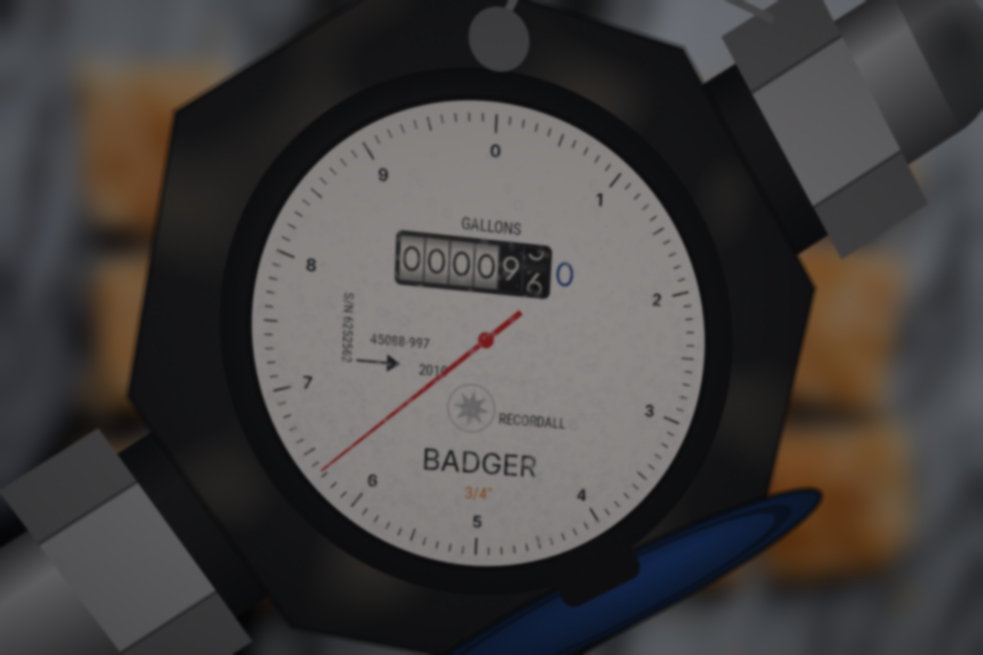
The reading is {"value": 956.3, "unit": "gal"}
